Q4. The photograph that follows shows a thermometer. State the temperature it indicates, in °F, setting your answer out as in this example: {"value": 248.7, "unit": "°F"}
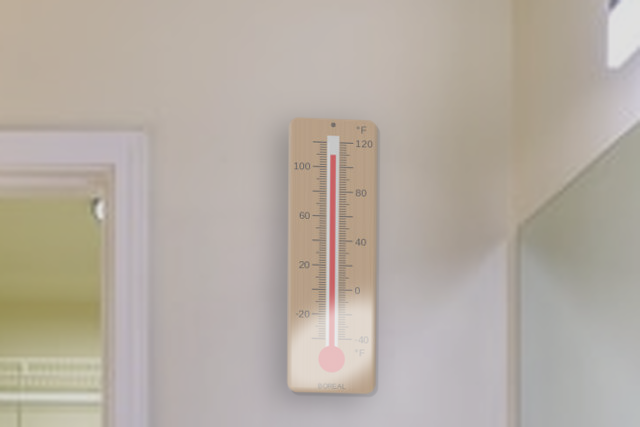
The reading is {"value": 110, "unit": "°F"}
